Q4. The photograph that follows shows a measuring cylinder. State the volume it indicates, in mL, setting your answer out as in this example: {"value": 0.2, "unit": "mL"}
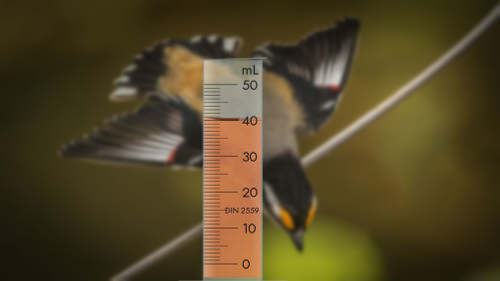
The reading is {"value": 40, "unit": "mL"}
